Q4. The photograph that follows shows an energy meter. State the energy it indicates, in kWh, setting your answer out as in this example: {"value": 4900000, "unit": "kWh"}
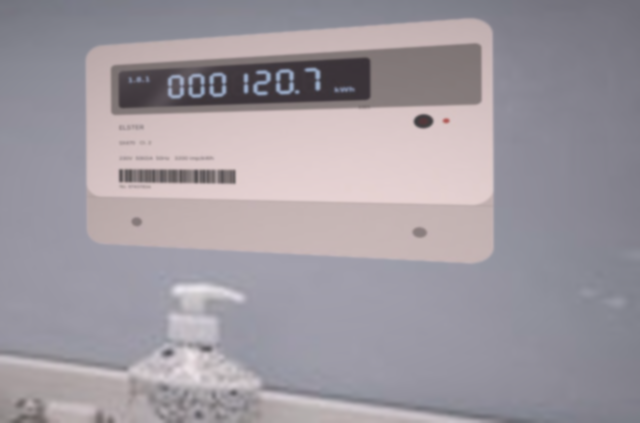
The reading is {"value": 120.7, "unit": "kWh"}
